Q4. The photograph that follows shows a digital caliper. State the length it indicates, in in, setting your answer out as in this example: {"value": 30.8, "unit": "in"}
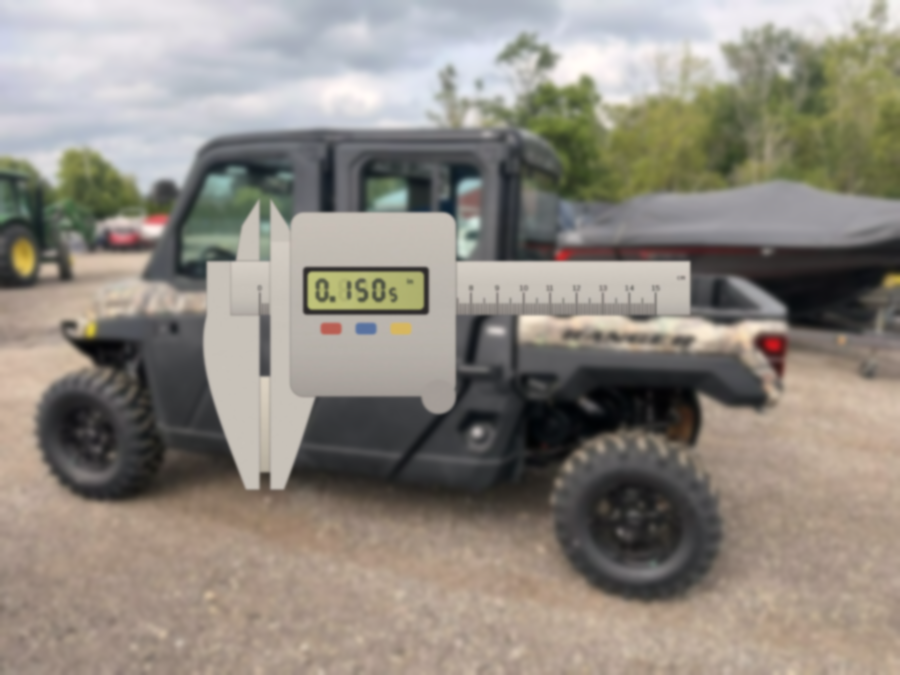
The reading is {"value": 0.1505, "unit": "in"}
